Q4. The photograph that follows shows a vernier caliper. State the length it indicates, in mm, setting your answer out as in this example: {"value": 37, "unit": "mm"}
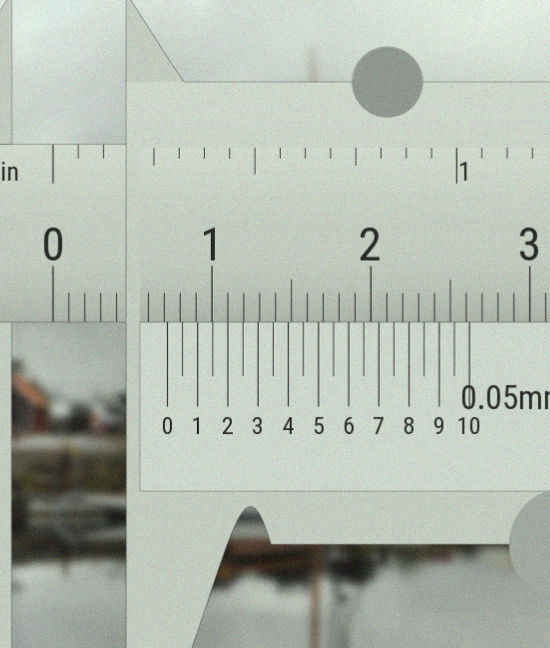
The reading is {"value": 7.2, "unit": "mm"}
